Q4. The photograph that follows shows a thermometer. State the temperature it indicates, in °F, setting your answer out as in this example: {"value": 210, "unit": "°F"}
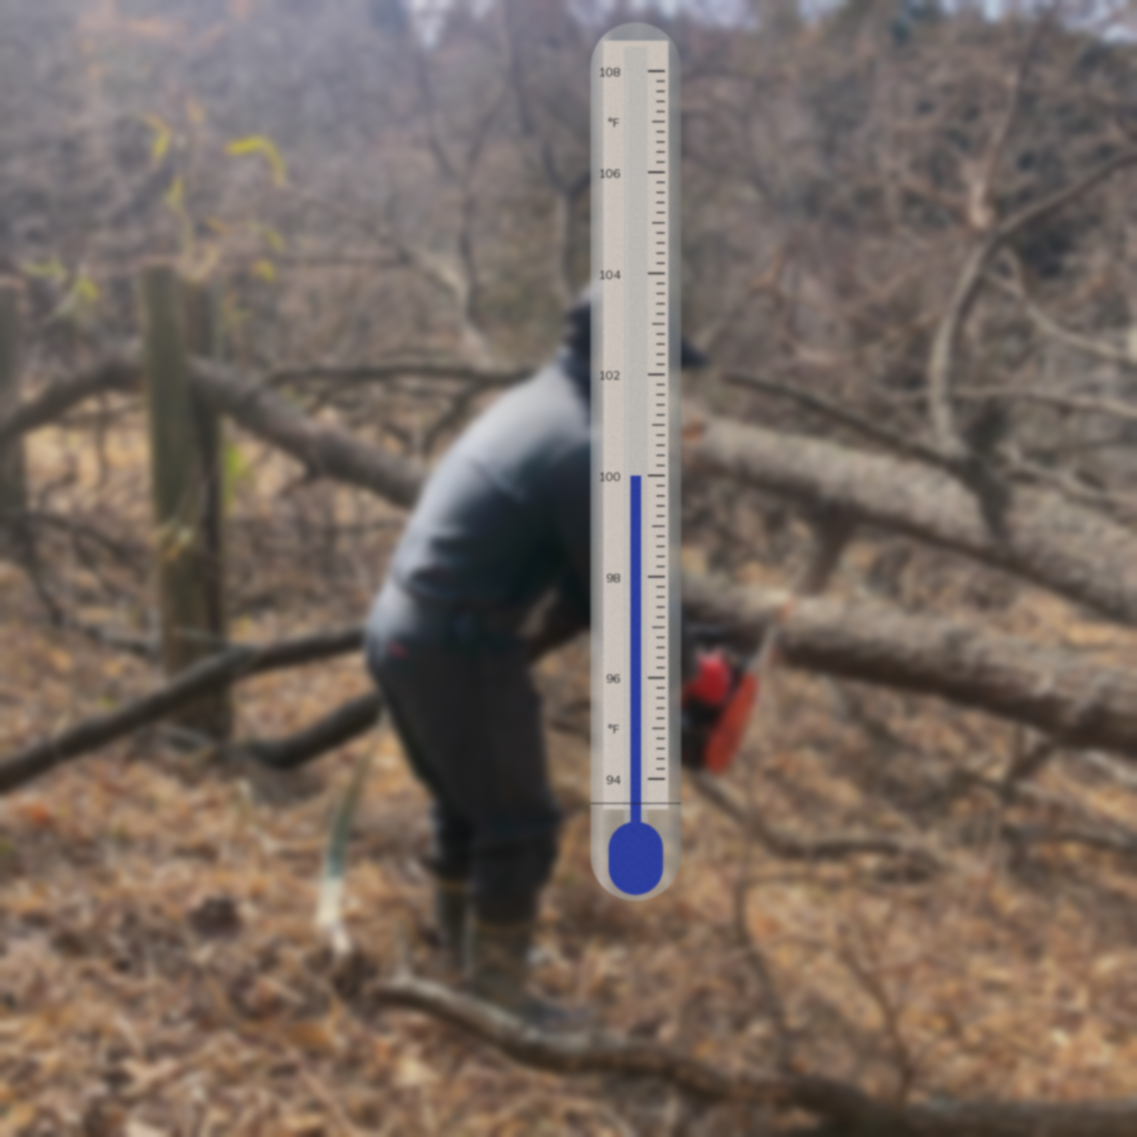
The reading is {"value": 100, "unit": "°F"}
